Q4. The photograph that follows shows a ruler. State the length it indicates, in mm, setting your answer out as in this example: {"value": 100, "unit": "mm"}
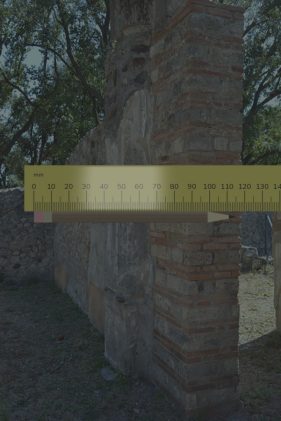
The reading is {"value": 115, "unit": "mm"}
